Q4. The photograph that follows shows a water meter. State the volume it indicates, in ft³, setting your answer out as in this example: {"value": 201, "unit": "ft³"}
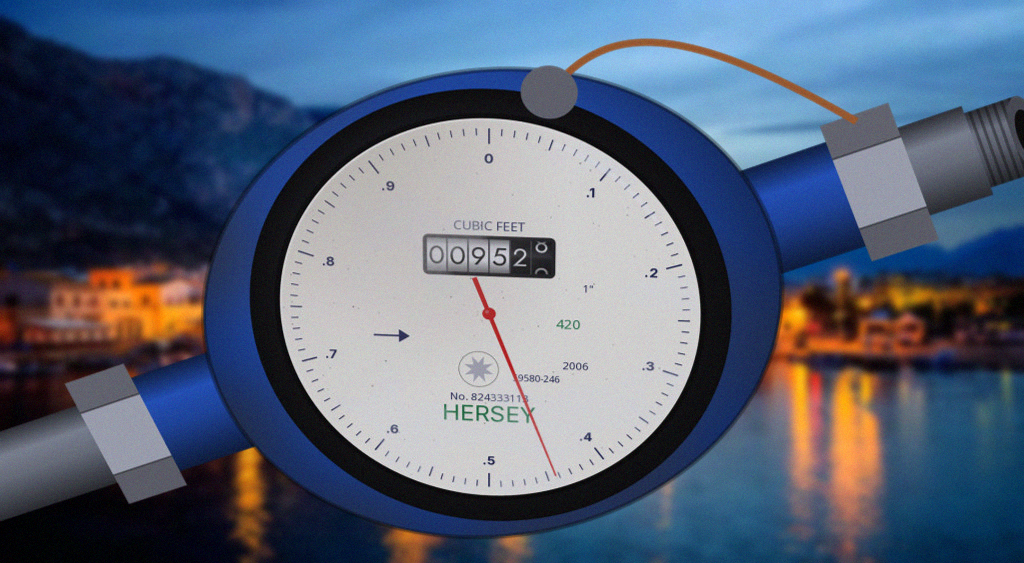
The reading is {"value": 9528.44, "unit": "ft³"}
